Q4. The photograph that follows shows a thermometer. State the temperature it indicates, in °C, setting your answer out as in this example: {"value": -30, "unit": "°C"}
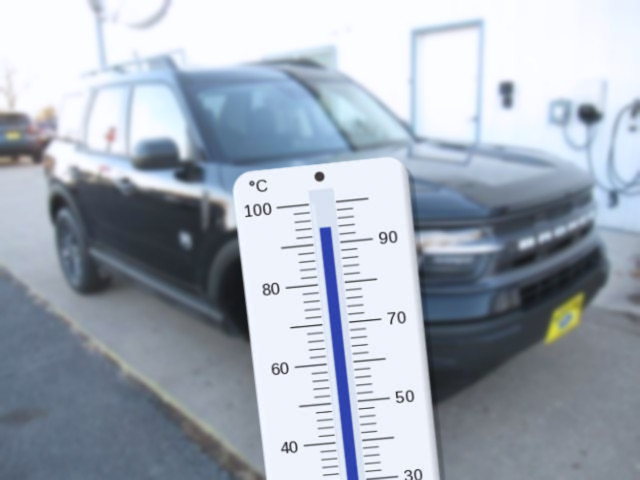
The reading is {"value": 94, "unit": "°C"}
